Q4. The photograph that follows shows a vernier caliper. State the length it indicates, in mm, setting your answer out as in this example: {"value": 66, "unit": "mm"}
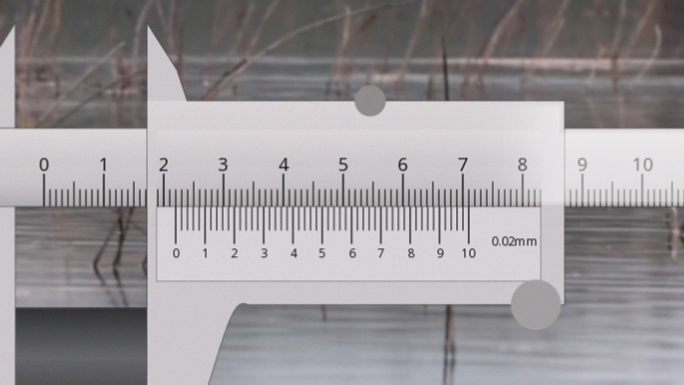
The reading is {"value": 22.0, "unit": "mm"}
